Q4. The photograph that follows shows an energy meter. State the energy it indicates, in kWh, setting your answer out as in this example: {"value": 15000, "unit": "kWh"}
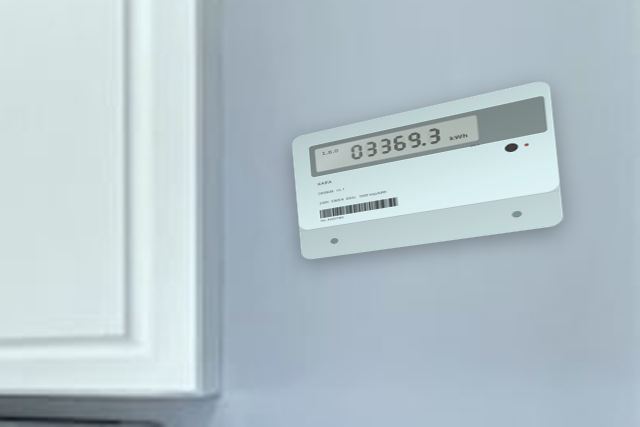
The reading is {"value": 3369.3, "unit": "kWh"}
